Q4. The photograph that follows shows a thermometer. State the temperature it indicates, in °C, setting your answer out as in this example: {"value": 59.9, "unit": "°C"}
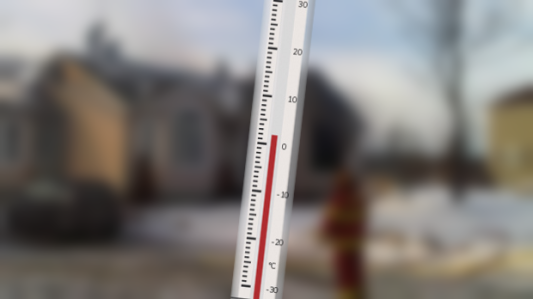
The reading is {"value": 2, "unit": "°C"}
